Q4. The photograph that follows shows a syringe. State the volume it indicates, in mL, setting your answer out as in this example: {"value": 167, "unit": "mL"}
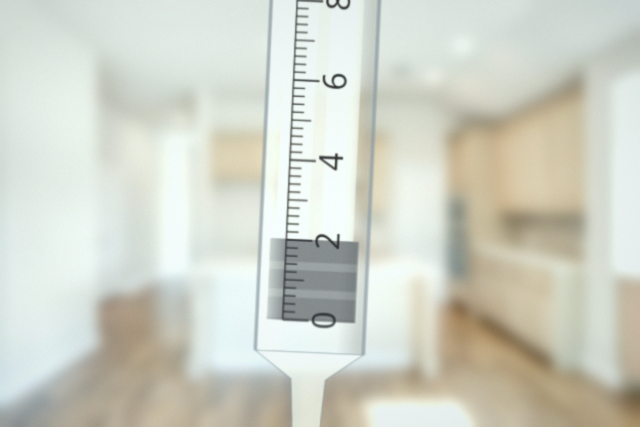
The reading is {"value": 0, "unit": "mL"}
